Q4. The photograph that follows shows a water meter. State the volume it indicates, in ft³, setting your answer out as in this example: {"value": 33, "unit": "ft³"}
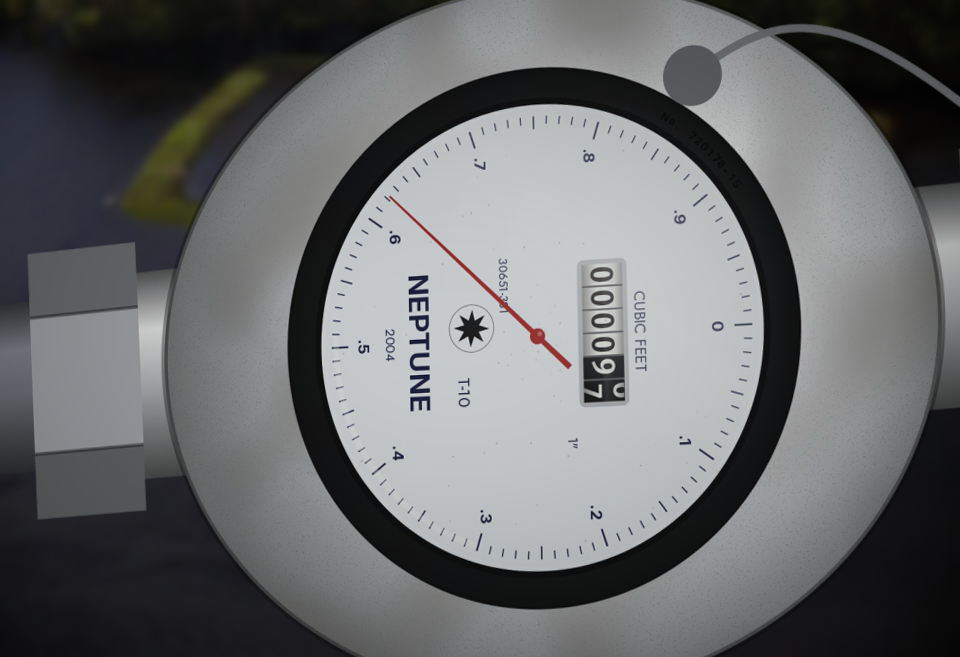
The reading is {"value": 96.62, "unit": "ft³"}
